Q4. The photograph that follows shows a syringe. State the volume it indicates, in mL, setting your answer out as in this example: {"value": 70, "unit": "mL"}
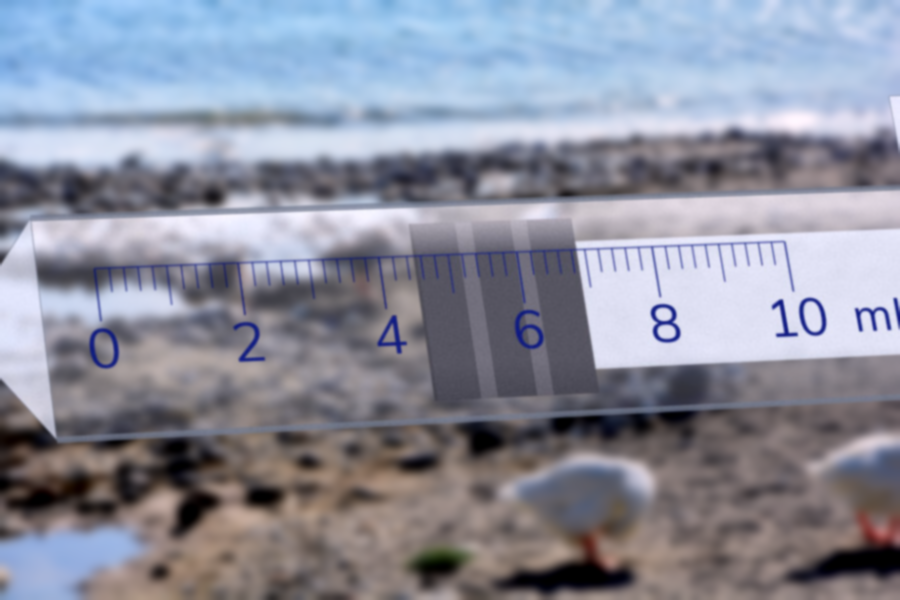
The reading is {"value": 4.5, "unit": "mL"}
